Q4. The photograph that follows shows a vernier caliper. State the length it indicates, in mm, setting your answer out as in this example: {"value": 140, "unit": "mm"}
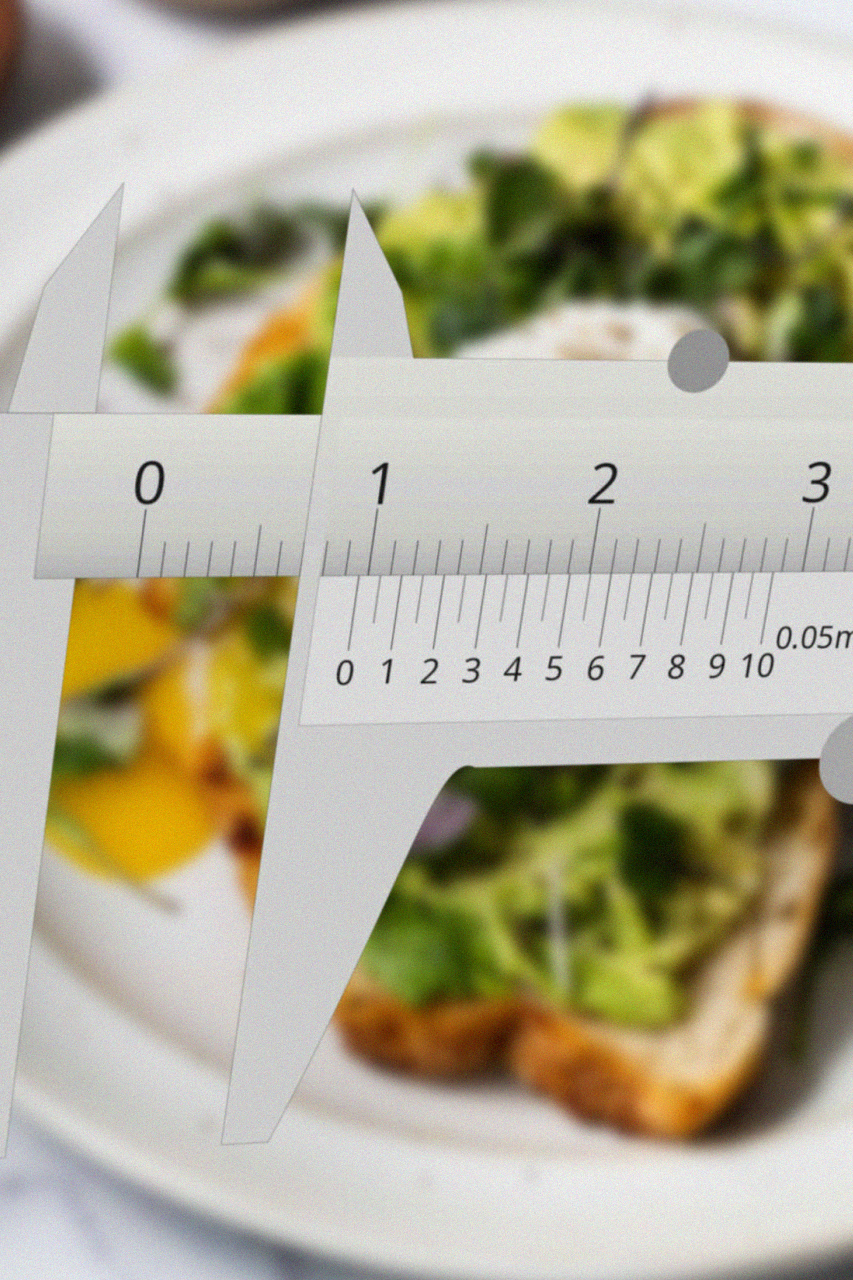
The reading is {"value": 9.6, "unit": "mm"}
